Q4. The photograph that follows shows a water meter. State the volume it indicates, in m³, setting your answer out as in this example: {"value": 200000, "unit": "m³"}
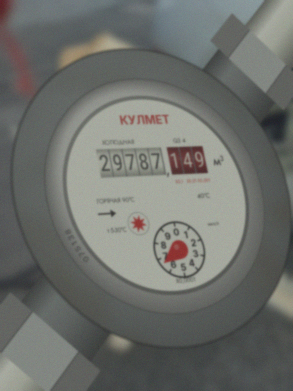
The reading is {"value": 29787.1496, "unit": "m³"}
